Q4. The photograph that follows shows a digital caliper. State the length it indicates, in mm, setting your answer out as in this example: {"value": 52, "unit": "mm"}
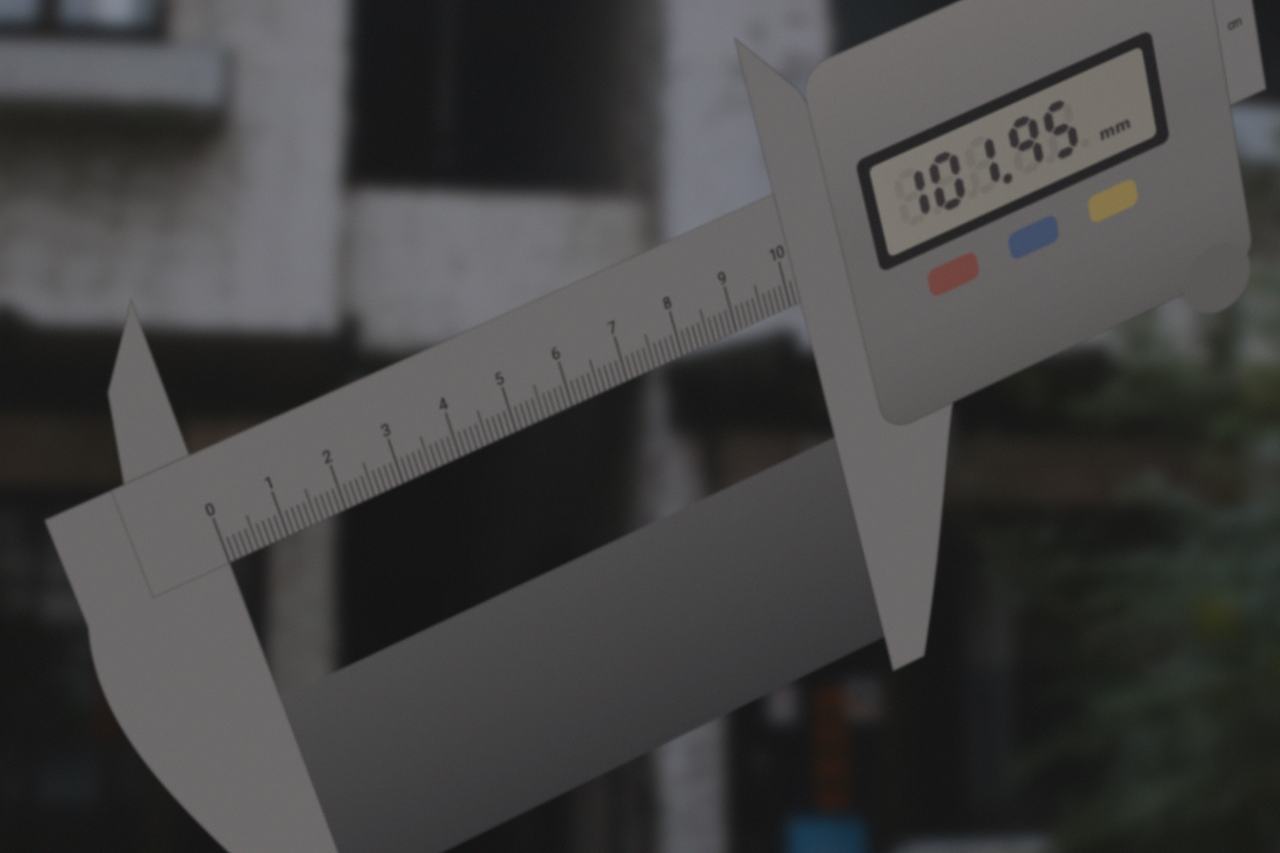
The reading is {"value": 101.95, "unit": "mm"}
